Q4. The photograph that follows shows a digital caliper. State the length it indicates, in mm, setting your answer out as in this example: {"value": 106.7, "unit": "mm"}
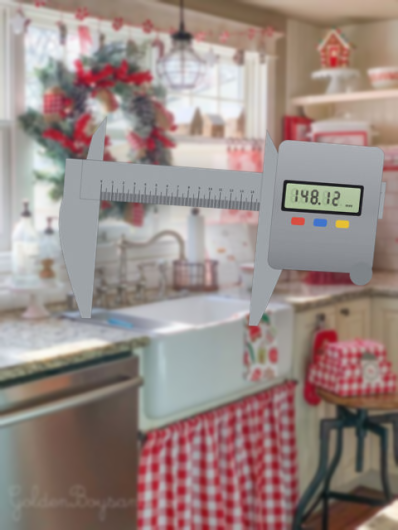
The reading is {"value": 148.12, "unit": "mm"}
